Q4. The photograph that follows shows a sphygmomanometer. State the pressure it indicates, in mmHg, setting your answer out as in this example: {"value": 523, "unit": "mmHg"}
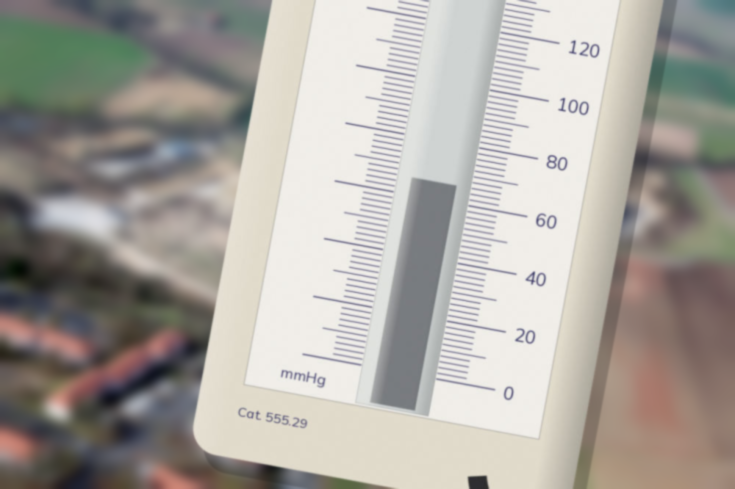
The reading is {"value": 66, "unit": "mmHg"}
